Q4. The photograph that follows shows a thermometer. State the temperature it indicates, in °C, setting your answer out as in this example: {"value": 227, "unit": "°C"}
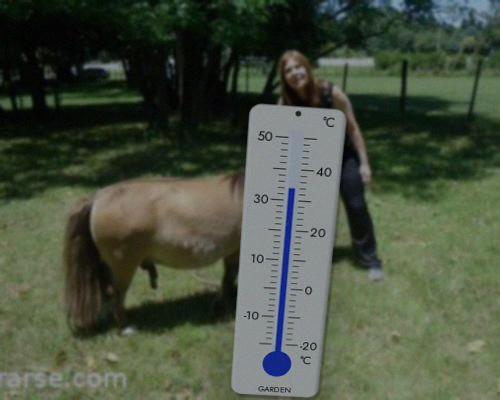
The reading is {"value": 34, "unit": "°C"}
